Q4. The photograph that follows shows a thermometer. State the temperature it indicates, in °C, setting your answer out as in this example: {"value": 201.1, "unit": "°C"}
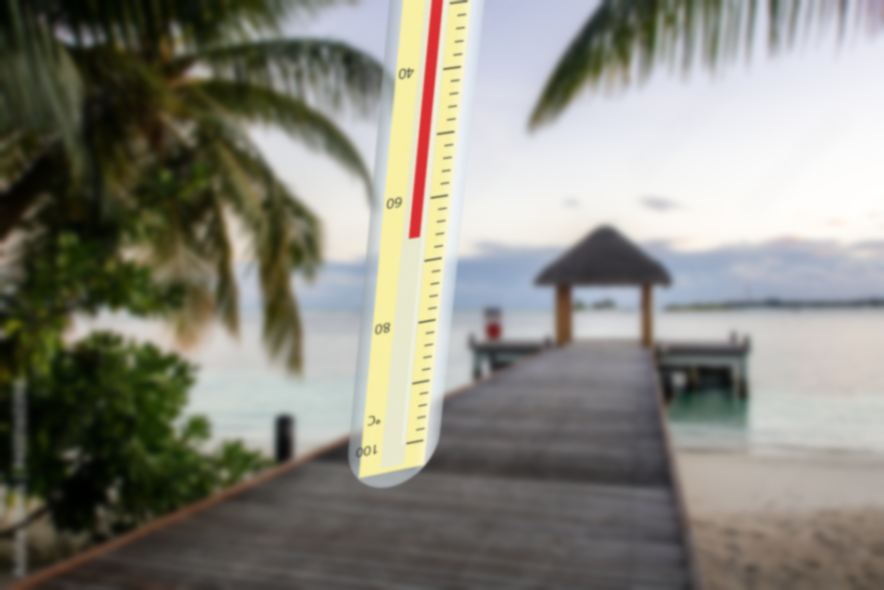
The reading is {"value": 66, "unit": "°C"}
